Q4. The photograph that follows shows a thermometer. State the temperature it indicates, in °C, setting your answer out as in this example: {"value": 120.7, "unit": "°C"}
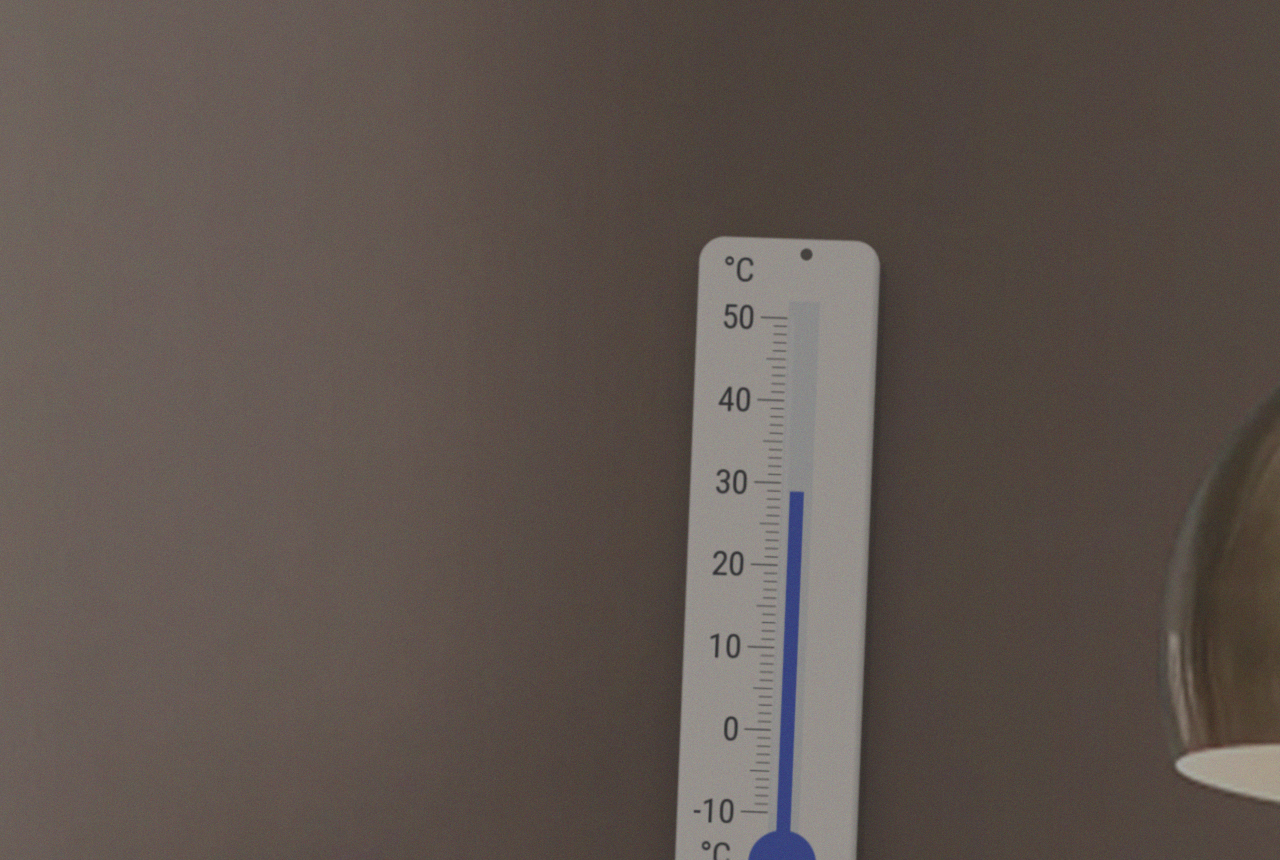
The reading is {"value": 29, "unit": "°C"}
